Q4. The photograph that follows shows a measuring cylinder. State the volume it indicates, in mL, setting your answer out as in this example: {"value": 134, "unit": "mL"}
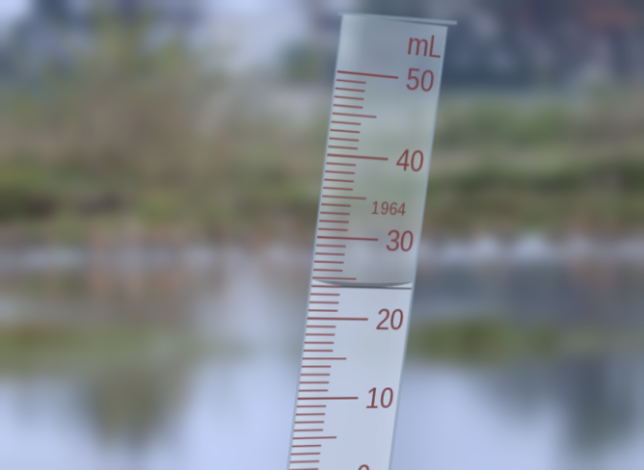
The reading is {"value": 24, "unit": "mL"}
